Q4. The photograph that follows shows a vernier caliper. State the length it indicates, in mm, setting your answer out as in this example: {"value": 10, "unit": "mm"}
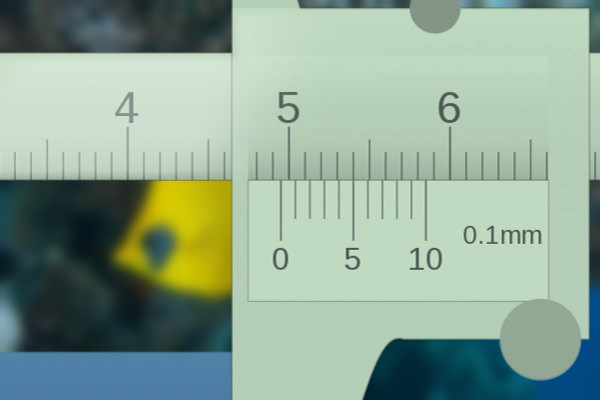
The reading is {"value": 49.5, "unit": "mm"}
